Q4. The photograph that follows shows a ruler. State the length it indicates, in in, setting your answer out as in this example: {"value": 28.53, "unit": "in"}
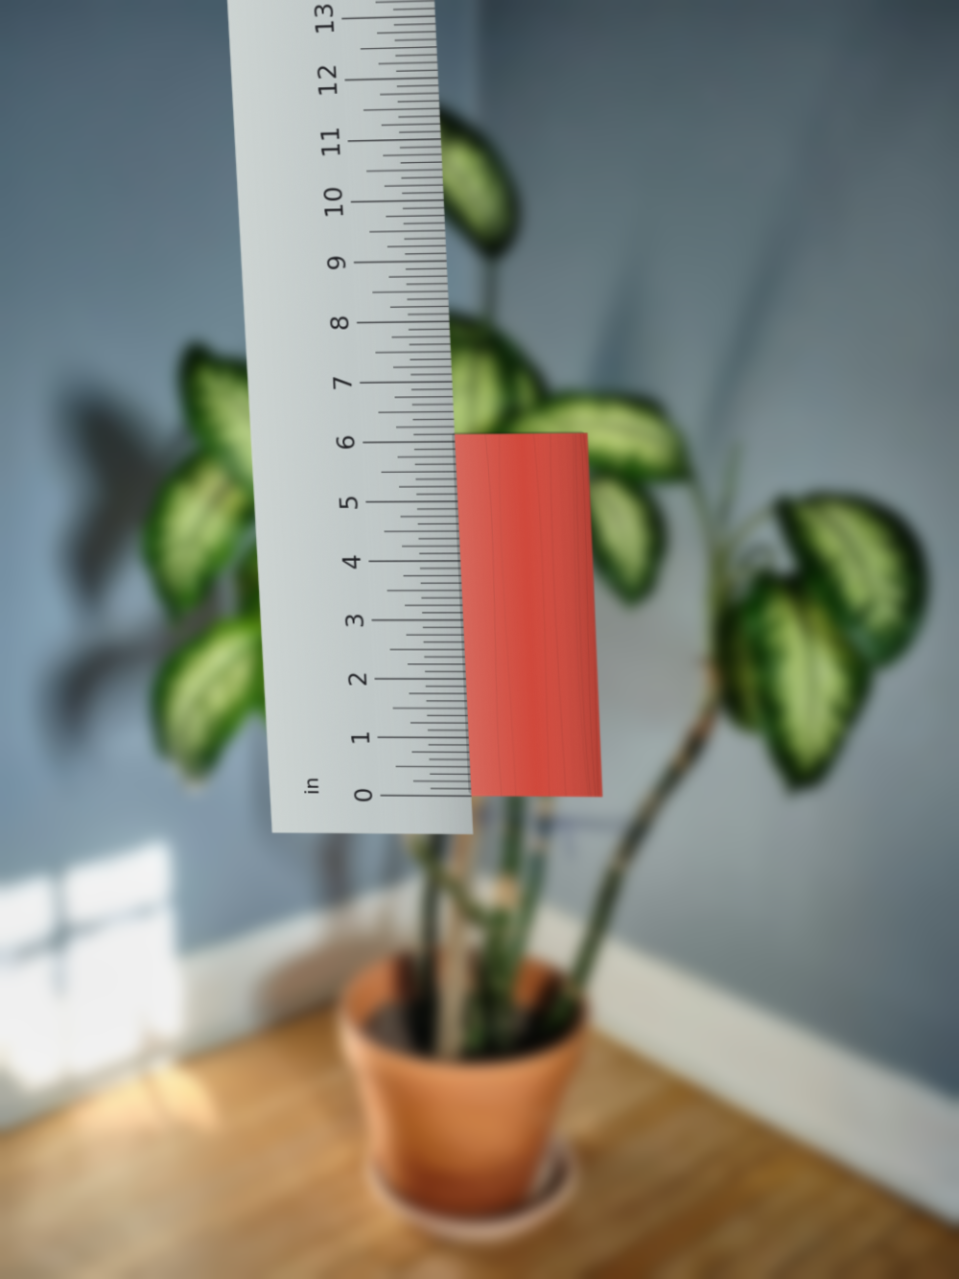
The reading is {"value": 6.125, "unit": "in"}
